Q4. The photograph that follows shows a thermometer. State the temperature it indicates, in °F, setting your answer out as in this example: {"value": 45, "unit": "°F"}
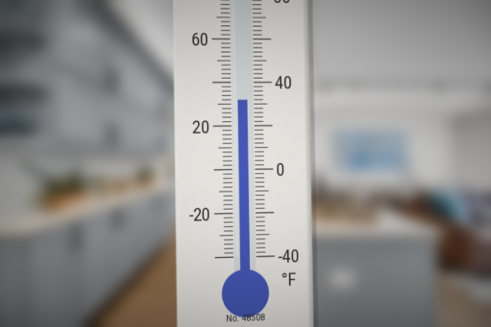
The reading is {"value": 32, "unit": "°F"}
